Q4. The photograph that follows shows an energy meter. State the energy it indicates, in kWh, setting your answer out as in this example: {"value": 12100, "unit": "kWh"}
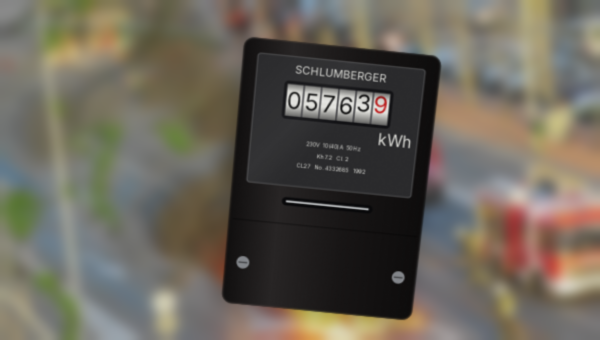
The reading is {"value": 5763.9, "unit": "kWh"}
